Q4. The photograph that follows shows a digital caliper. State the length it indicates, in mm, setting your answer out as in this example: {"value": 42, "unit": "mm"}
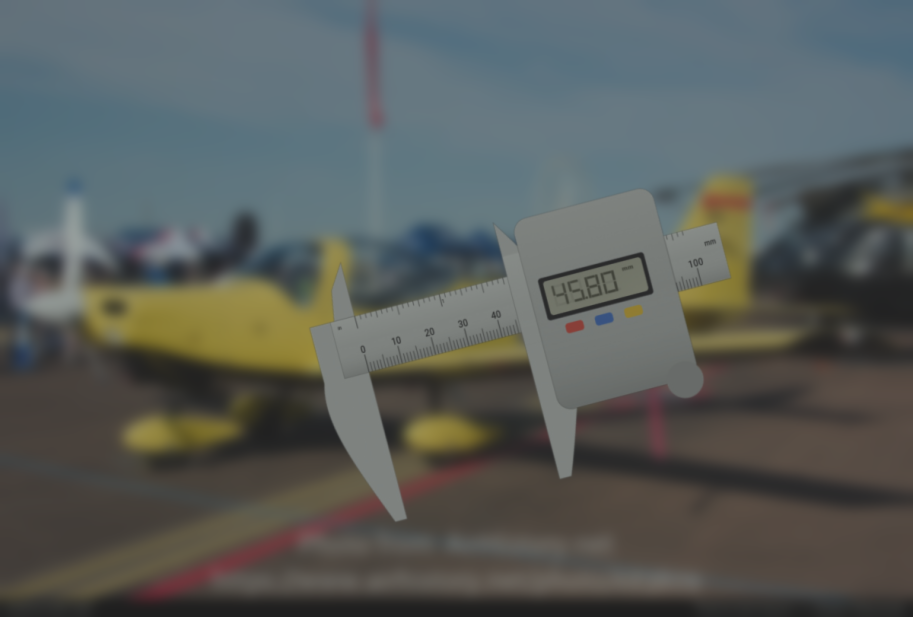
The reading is {"value": 45.80, "unit": "mm"}
